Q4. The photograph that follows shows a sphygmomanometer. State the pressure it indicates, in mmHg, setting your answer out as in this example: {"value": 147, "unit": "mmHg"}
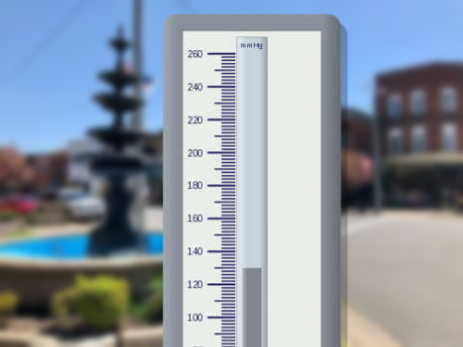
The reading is {"value": 130, "unit": "mmHg"}
